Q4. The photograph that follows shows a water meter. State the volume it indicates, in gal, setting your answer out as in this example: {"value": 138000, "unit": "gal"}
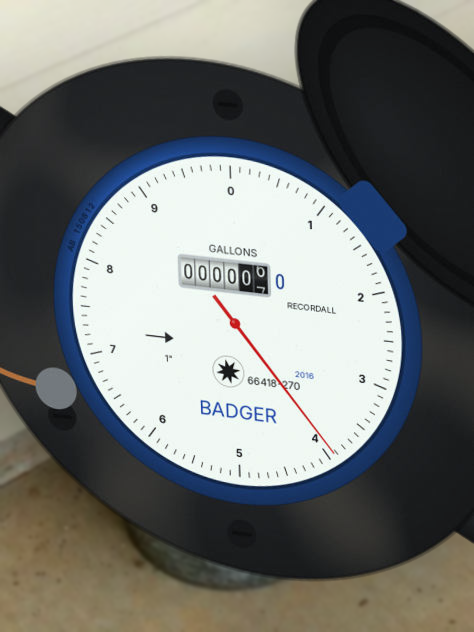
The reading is {"value": 63.9, "unit": "gal"}
